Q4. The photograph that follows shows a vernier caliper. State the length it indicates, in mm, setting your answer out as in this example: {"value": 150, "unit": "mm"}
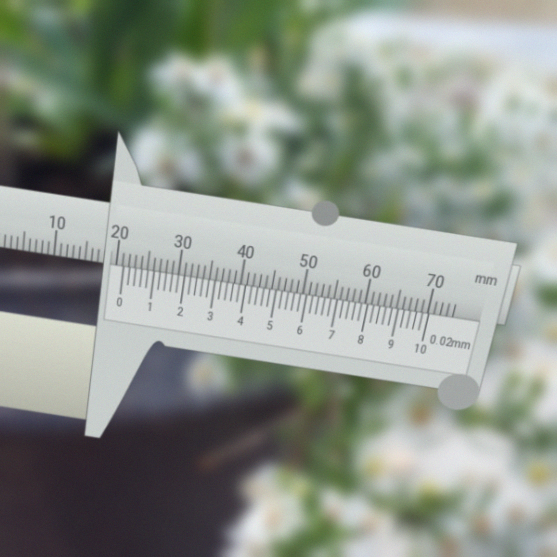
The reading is {"value": 21.2, "unit": "mm"}
